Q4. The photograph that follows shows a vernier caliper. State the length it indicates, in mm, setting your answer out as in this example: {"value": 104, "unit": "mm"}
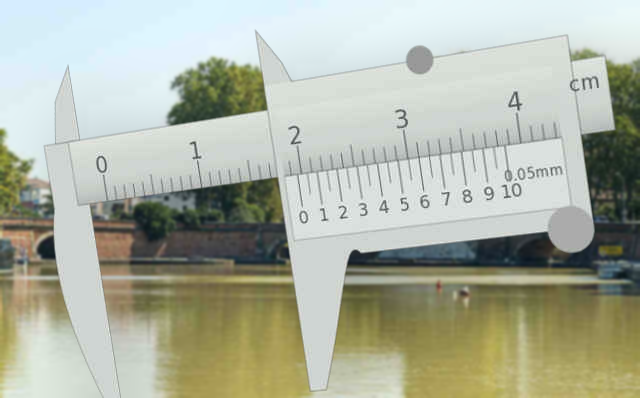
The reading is {"value": 19.6, "unit": "mm"}
